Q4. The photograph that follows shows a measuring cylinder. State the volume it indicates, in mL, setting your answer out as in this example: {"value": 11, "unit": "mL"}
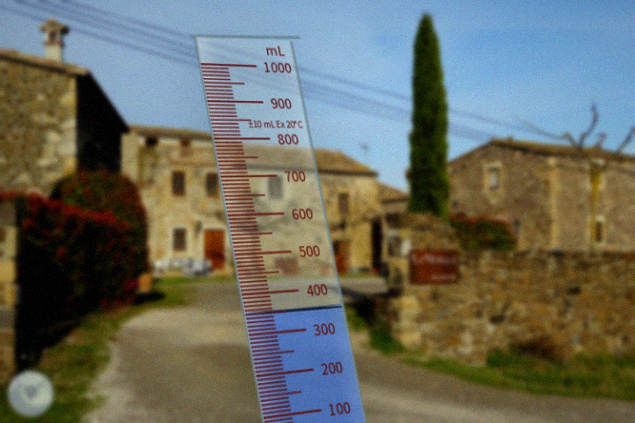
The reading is {"value": 350, "unit": "mL"}
